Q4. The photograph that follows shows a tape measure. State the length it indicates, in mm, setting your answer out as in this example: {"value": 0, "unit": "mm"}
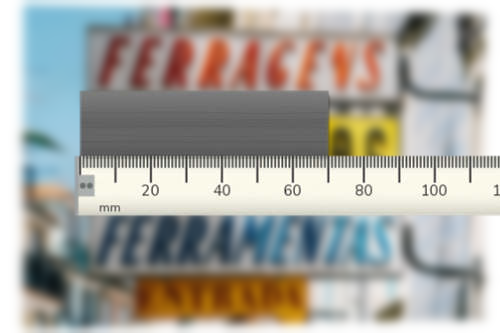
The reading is {"value": 70, "unit": "mm"}
